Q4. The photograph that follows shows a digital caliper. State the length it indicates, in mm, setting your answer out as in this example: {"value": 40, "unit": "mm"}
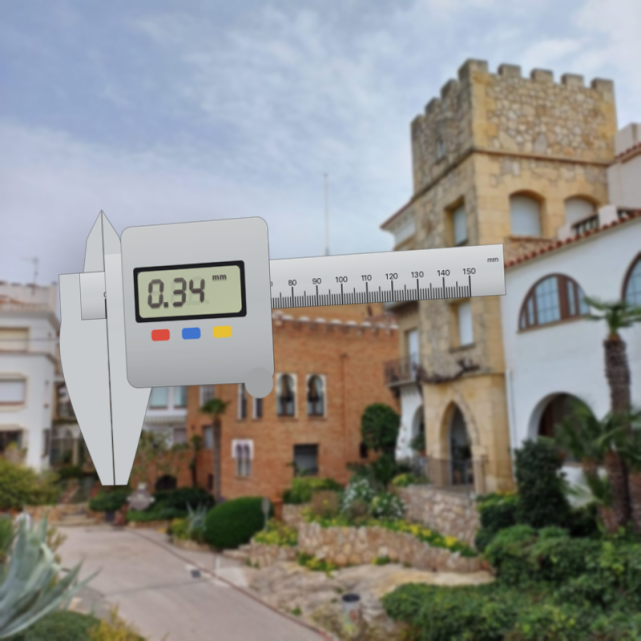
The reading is {"value": 0.34, "unit": "mm"}
